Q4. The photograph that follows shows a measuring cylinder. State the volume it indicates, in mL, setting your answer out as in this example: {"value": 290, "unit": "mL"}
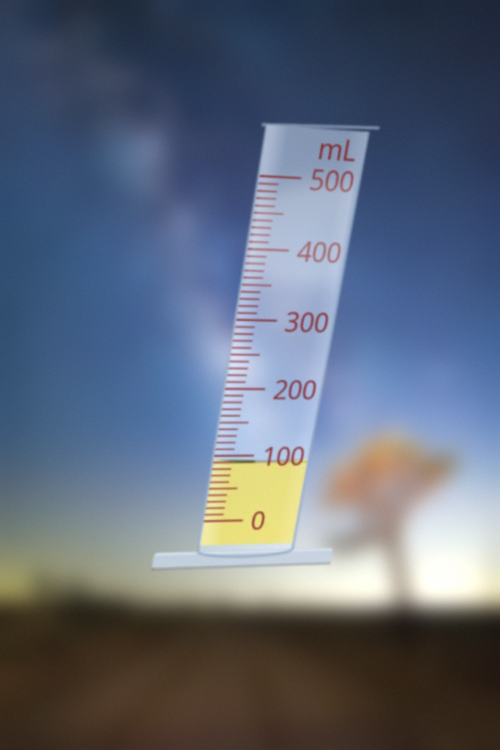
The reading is {"value": 90, "unit": "mL"}
